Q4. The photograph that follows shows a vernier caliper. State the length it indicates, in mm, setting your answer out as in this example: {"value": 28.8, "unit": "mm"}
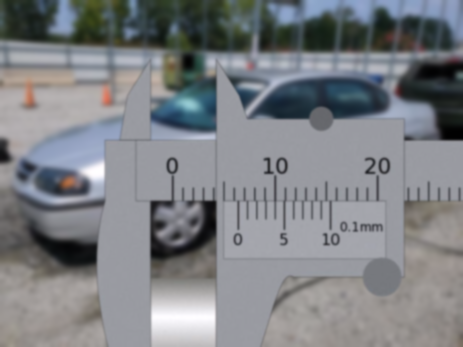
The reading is {"value": 6.4, "unit": "mm"}
